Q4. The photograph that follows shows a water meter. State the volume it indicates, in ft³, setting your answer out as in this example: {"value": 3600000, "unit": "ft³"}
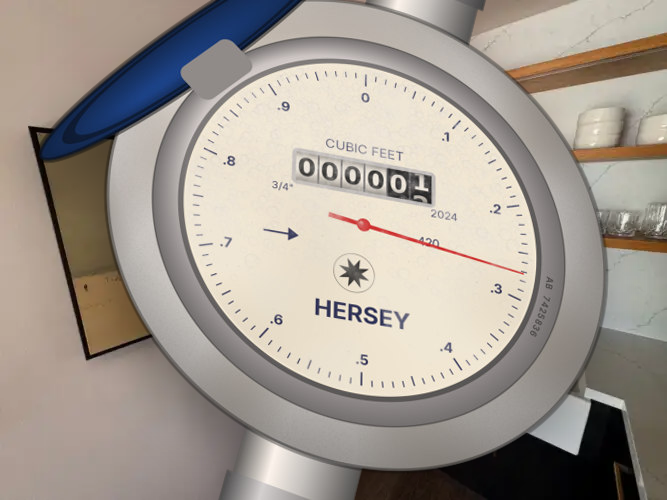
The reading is {"value": 1.27, "unit": "ft³"}
